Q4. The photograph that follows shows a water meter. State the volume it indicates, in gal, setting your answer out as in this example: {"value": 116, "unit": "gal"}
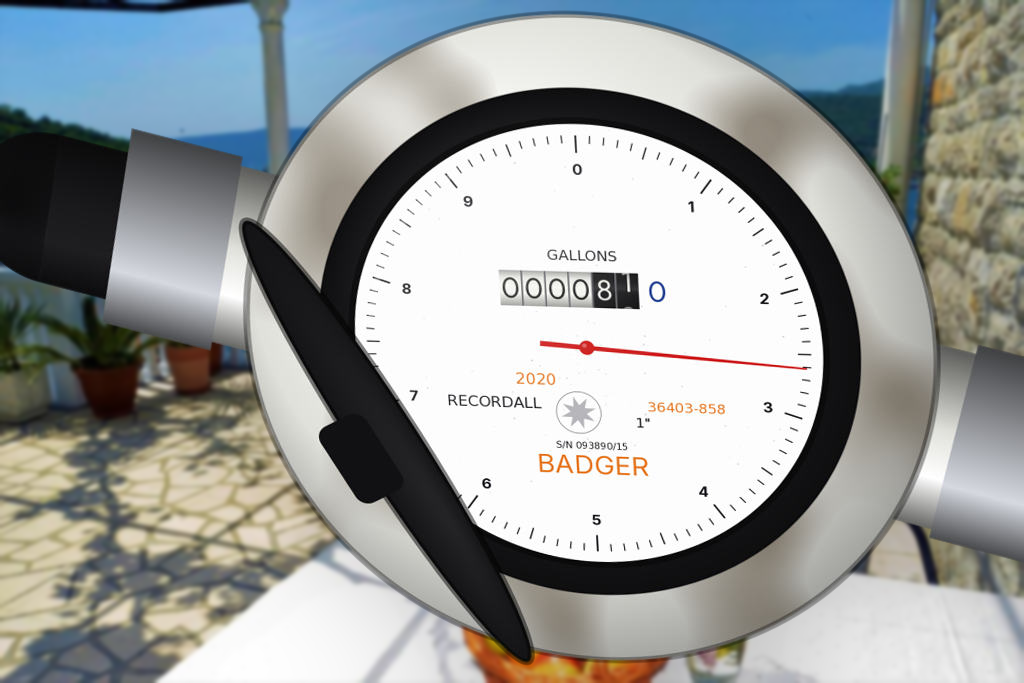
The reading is {"value": 812.6, "unit": "gal"}
